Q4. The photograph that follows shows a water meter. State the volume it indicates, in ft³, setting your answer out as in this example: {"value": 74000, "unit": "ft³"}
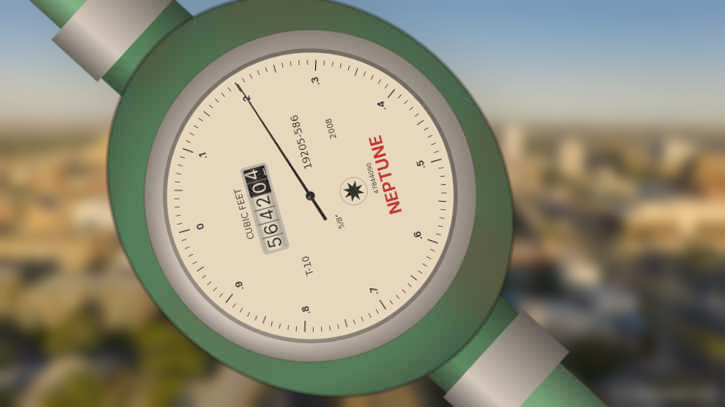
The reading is {"value": 564204.20, "unit": "ft³"}
